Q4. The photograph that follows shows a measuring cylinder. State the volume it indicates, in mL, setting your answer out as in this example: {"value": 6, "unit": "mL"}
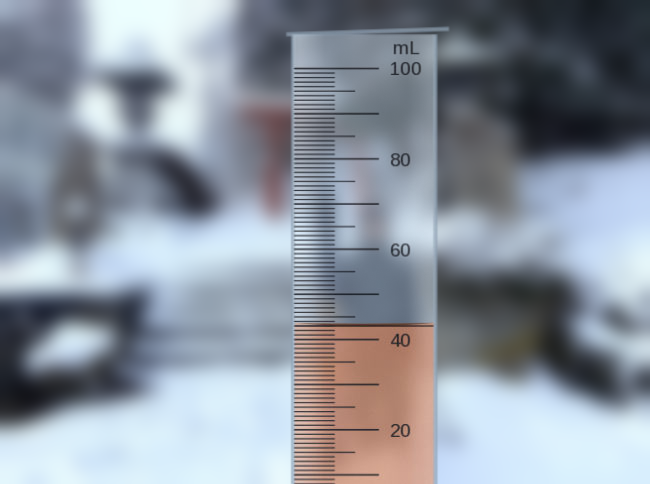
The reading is {"value": 43, "unit": "mL"}
